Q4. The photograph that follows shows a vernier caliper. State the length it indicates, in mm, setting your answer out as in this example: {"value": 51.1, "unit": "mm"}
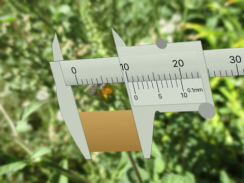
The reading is {"value": 10.8, "unit": "mm"}
